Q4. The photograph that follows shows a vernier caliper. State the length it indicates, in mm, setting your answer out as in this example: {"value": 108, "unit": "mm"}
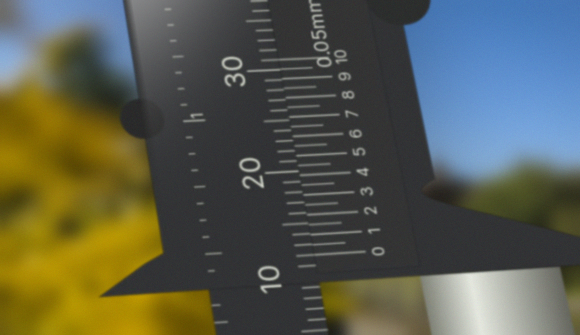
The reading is {"value": 12.0, "unit": "mm"}
